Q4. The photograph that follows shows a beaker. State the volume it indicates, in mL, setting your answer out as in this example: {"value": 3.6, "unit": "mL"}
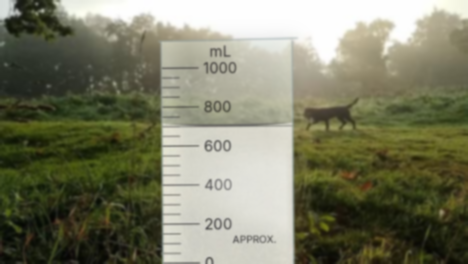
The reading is {"value": 700, "unit": "mL"}
